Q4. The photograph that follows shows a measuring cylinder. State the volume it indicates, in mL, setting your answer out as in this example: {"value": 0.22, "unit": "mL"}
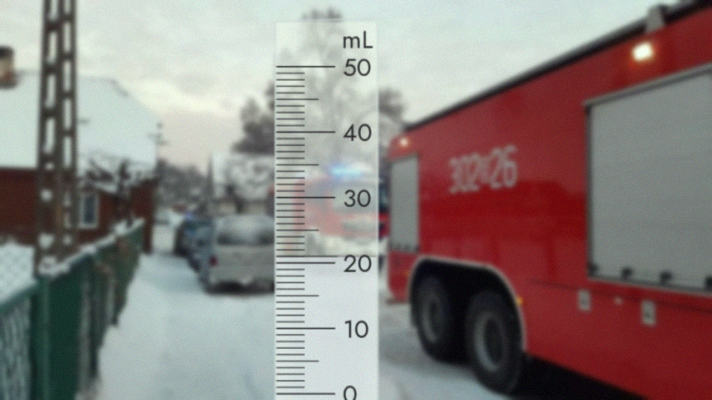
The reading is {"value": 21, "unit": "mL"}
